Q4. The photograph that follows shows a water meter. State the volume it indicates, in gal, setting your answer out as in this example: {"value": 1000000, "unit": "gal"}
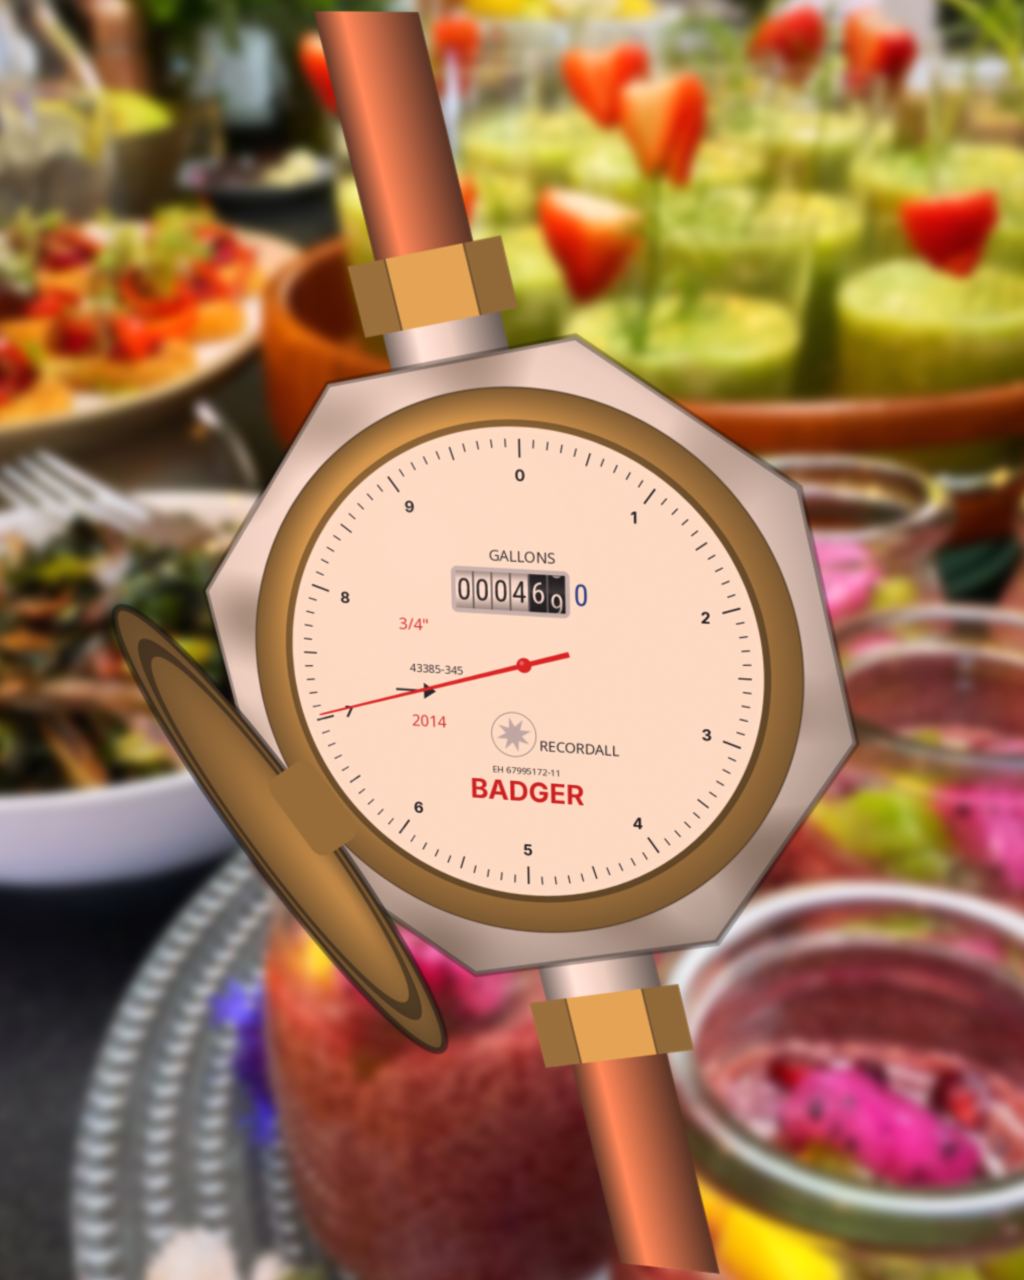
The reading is {"value": 4687.0, "unit": "gal"}
